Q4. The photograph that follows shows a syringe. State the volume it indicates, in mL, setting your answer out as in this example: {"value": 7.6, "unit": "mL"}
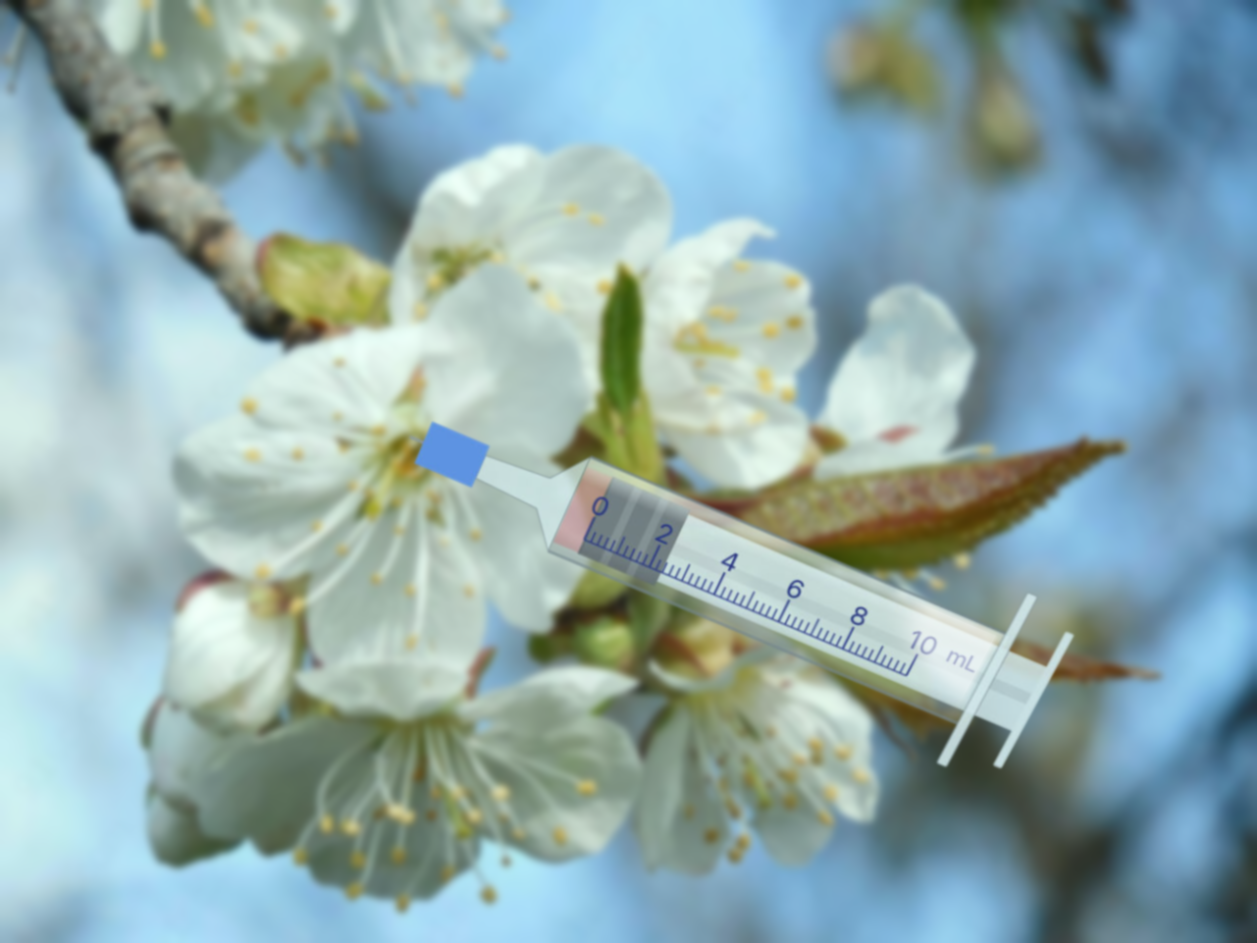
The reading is {"value": 0, "unit": "mL"}
